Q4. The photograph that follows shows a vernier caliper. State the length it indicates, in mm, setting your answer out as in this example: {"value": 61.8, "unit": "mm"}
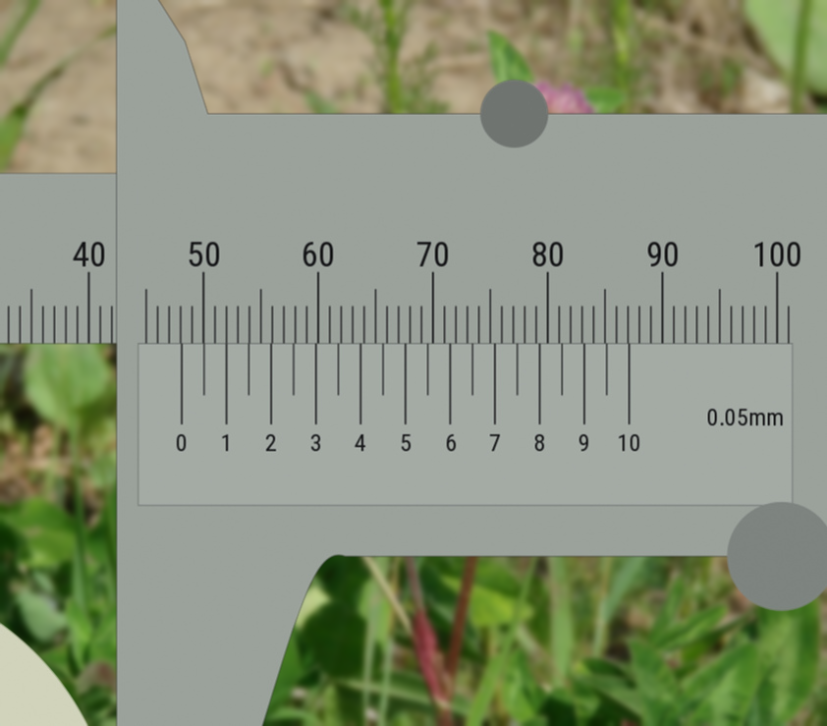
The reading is {"value": 48.1, "unit": "mm"}
